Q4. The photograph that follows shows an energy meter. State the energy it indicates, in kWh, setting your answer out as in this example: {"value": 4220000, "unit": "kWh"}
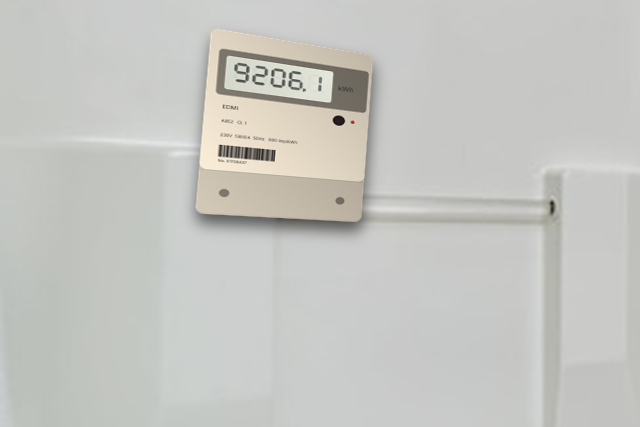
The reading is {"value": 9206.1, "unit": "kWh"}
